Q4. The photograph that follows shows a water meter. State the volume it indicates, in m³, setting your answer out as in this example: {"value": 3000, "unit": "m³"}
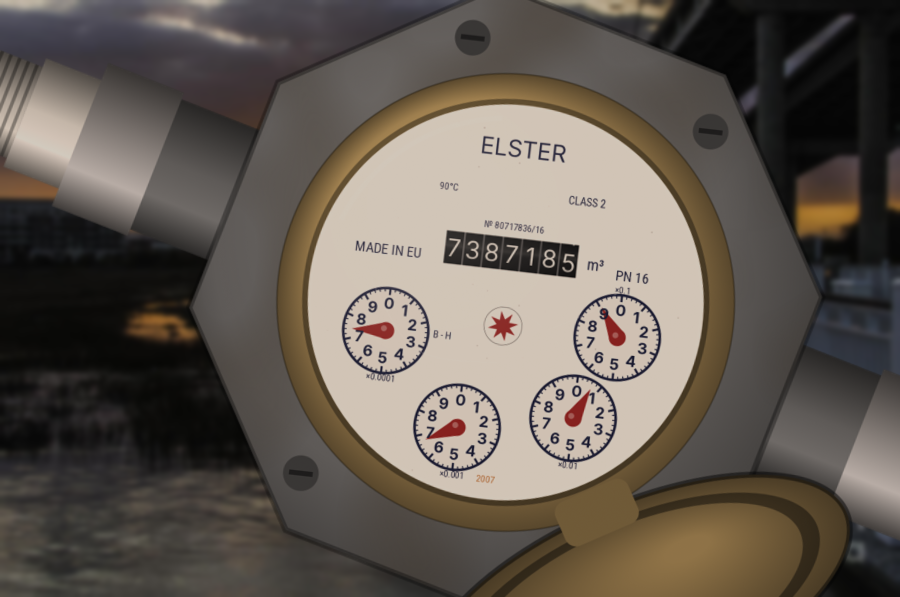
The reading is {"value": 7387184.9067, "unit": "m³"}
